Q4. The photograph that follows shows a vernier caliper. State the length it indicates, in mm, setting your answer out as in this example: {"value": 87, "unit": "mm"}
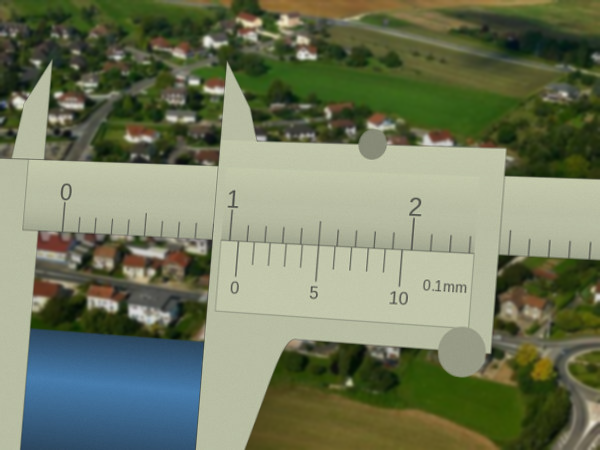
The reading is {"value": 10.5, "unit": "mm"}
